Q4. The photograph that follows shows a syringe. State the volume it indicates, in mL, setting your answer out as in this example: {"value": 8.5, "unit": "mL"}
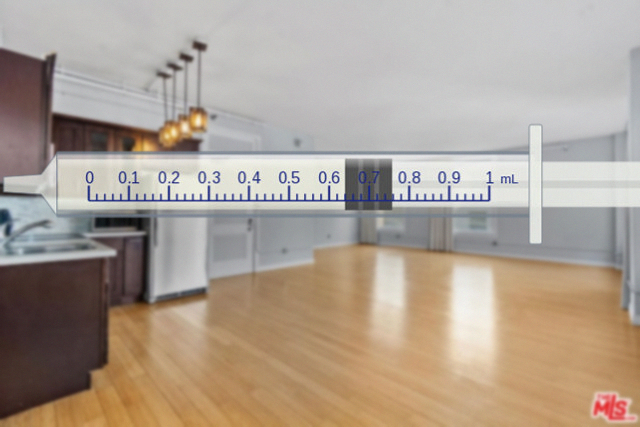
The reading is {"value": 0.64, "unit": "mL"}
